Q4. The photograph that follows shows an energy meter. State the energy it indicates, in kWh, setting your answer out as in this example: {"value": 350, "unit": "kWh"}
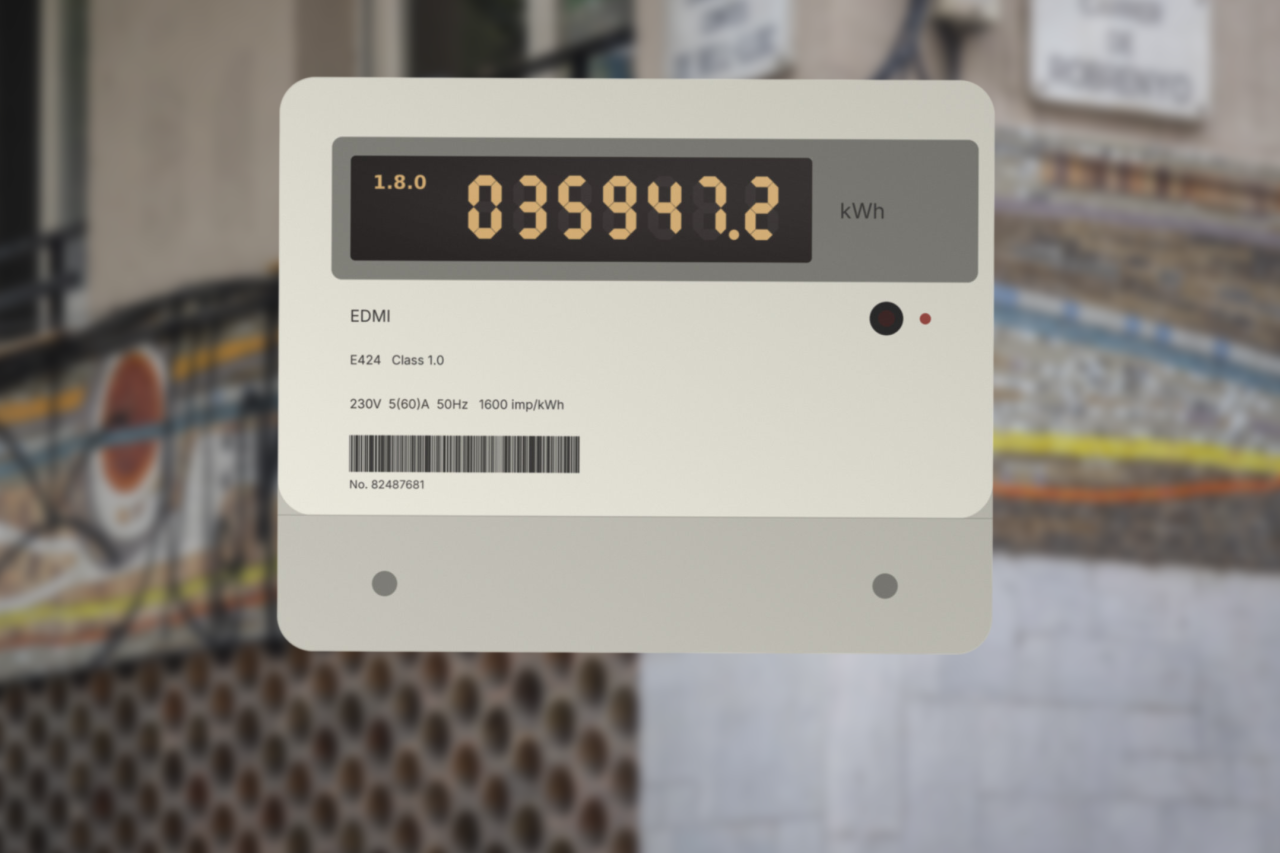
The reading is {"value": 35947.2, "unit": "kWh"}
